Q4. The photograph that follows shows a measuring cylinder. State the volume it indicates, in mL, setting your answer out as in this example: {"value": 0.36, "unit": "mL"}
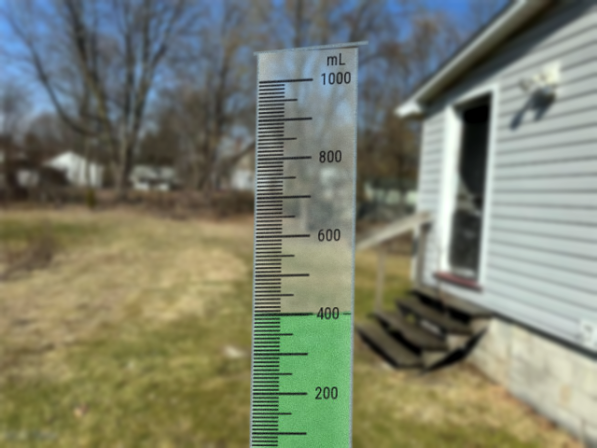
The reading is {"value": 400, "unit": "mL"}
